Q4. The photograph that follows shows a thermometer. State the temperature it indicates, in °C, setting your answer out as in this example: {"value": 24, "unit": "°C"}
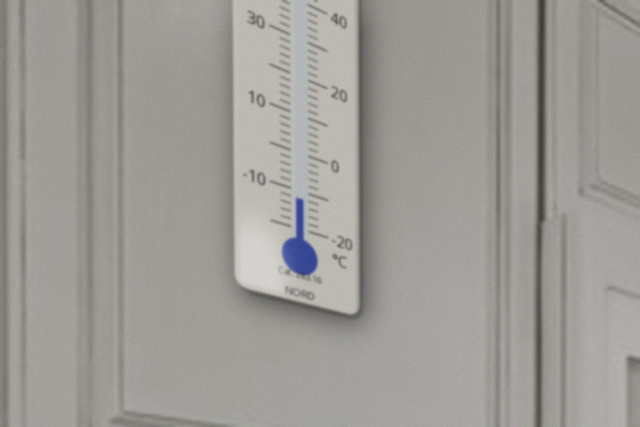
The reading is {"value": -12, "unit": "°C"}
